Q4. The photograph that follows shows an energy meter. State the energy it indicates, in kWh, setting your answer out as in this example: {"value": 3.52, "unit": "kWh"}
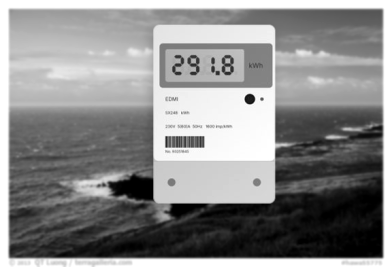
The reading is {"value": 291.8, "unit": "kWh"}
